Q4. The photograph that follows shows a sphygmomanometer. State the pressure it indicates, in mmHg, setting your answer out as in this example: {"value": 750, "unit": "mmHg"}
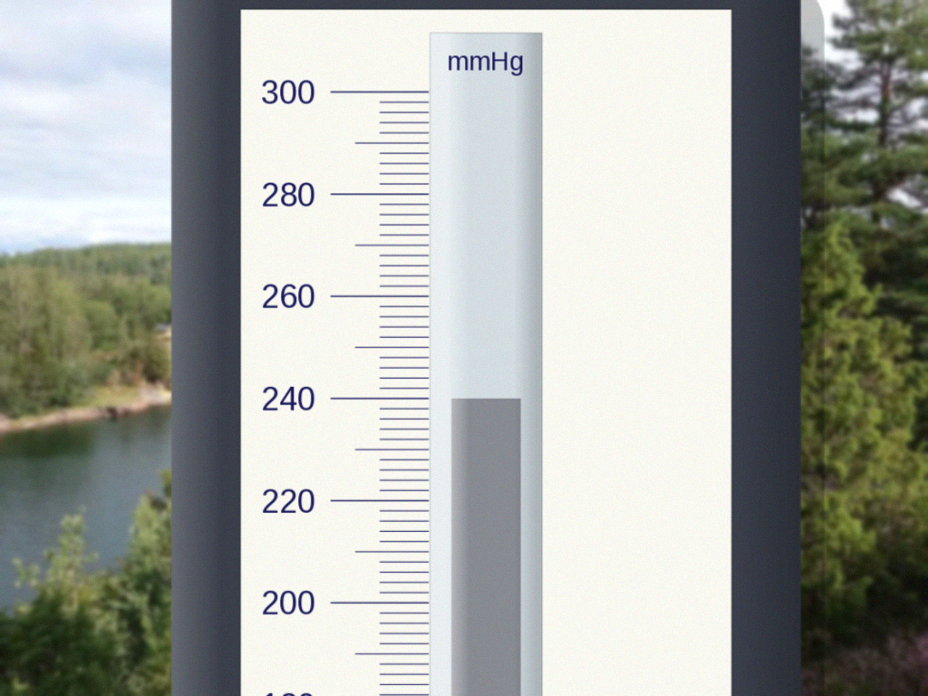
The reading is {"value": 240, "unit": "mmHg"}
